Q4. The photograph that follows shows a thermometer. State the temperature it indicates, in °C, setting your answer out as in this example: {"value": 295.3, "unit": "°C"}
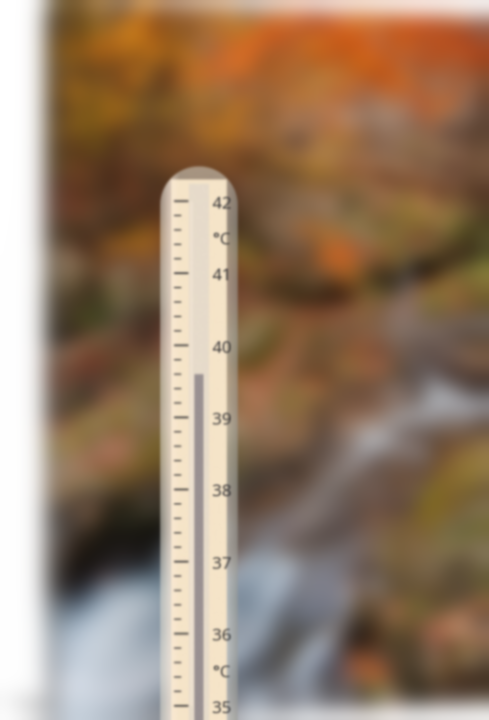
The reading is {"value": 39.6, "unit": "°C"}
